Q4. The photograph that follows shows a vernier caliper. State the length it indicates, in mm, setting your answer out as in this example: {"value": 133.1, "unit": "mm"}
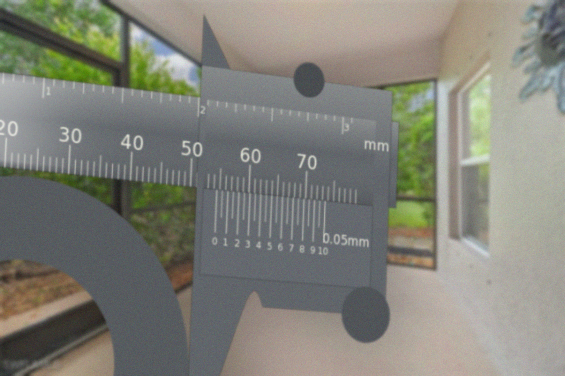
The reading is {"value": 54.5, "unit": "mm"}
